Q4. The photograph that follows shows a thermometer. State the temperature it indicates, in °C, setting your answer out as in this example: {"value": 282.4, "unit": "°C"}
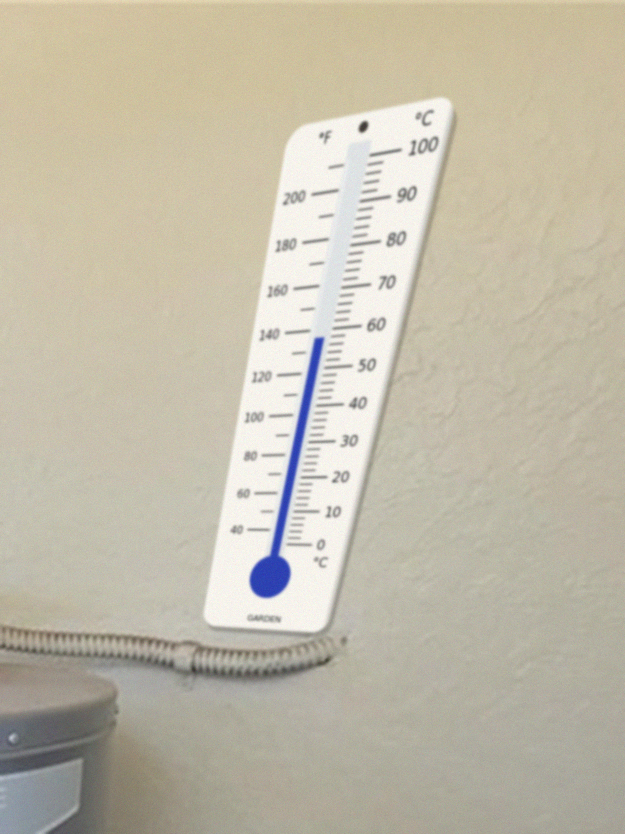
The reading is {"value": 58, "unit": "°C"}
